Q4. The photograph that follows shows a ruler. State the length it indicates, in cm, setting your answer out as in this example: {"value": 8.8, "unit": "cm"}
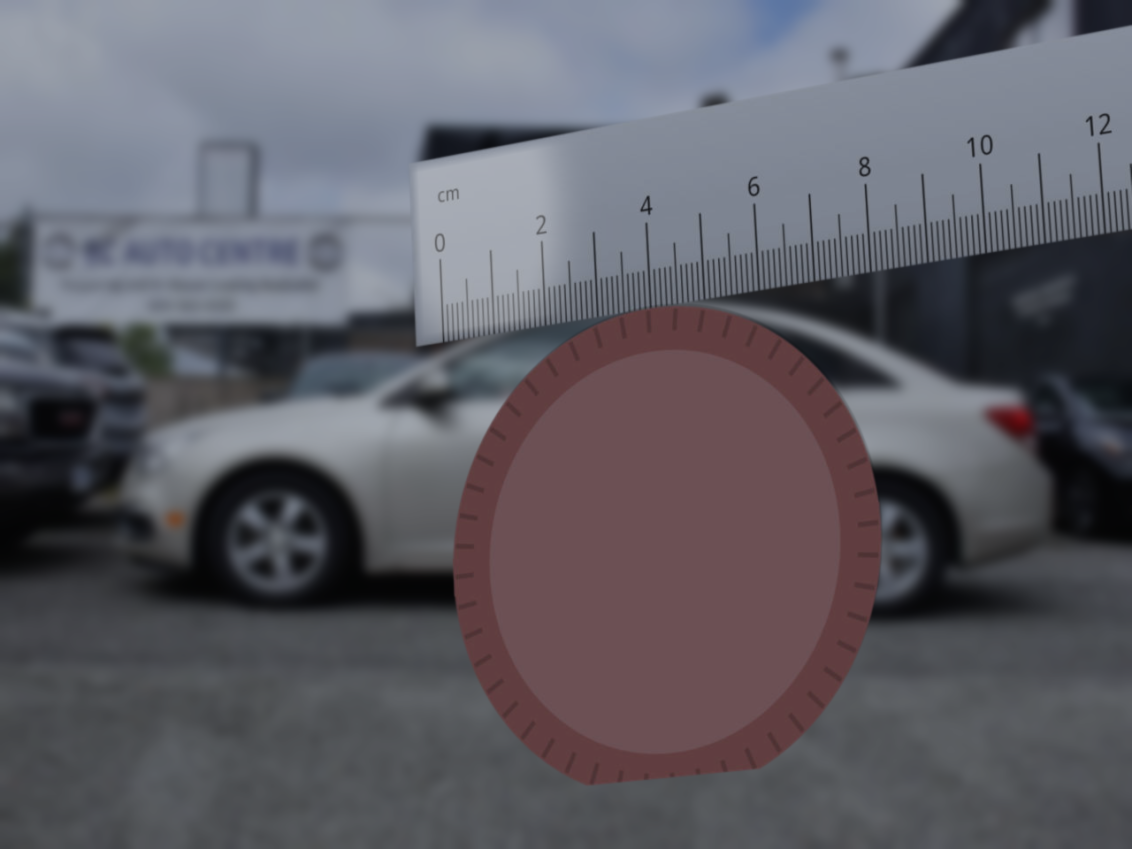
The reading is {"value": 7.9, "unit": "cm"}
